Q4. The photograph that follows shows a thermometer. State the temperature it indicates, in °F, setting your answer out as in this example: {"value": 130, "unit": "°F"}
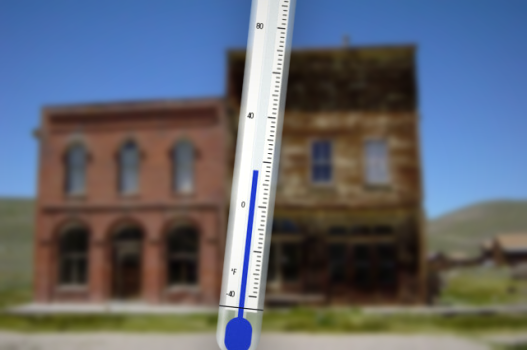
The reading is {"value": 16, "unit": "°F"}
